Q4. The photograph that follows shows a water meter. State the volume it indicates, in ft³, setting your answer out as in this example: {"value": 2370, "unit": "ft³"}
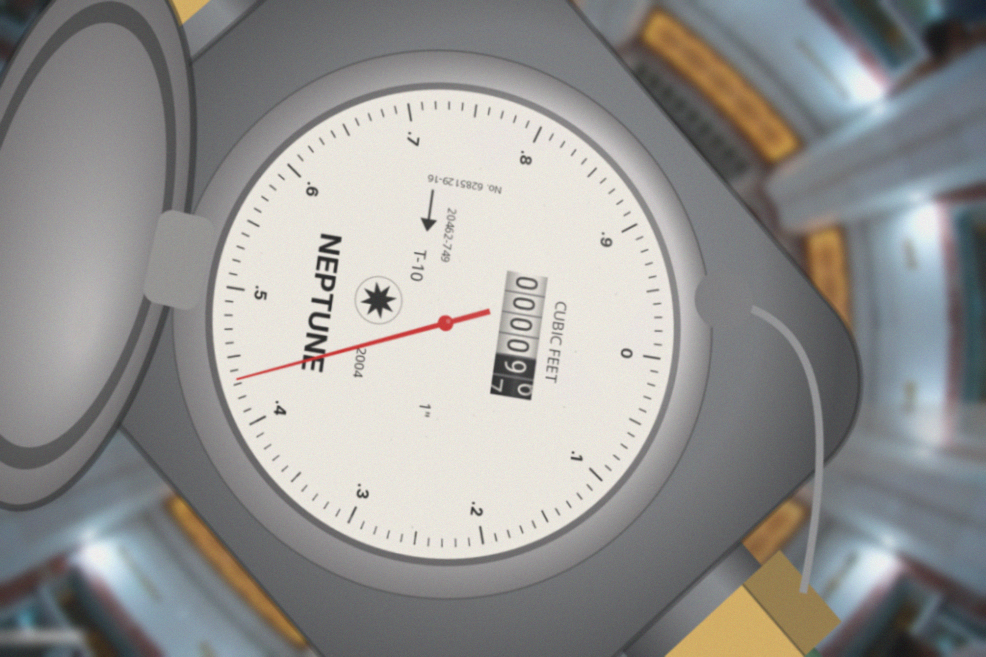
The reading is {"value": 96.43, "unit": "ft³"}
